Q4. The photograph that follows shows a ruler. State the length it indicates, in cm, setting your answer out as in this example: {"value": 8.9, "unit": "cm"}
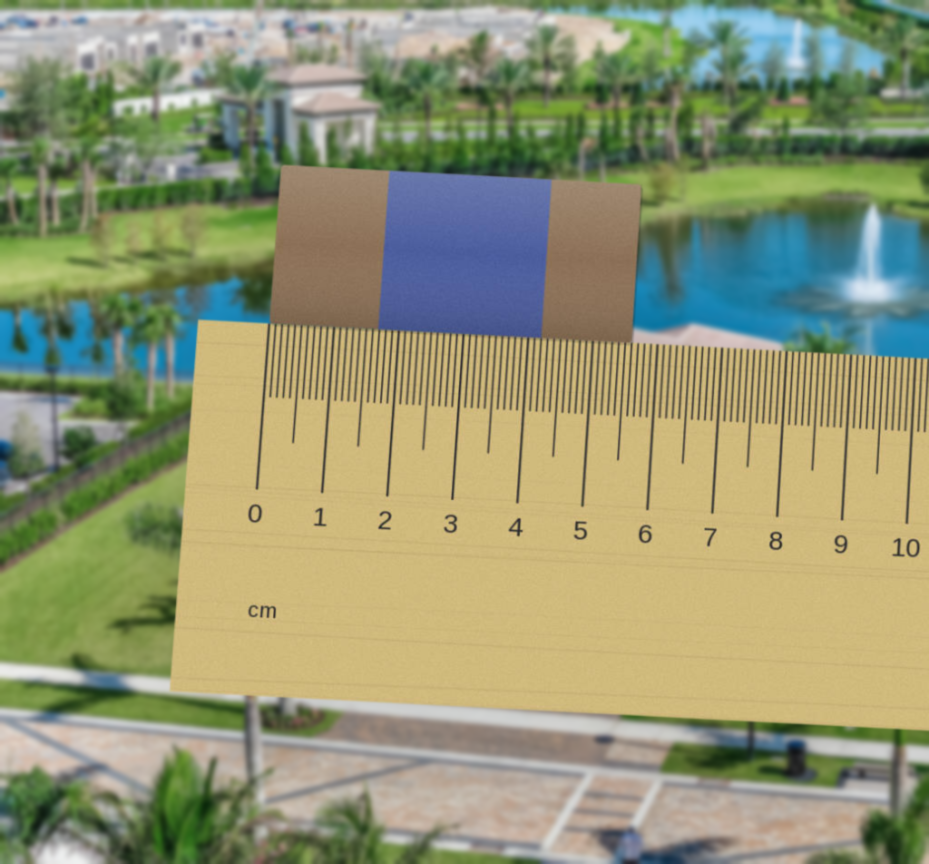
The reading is {"value": 5.6, "unit": "cm"}
